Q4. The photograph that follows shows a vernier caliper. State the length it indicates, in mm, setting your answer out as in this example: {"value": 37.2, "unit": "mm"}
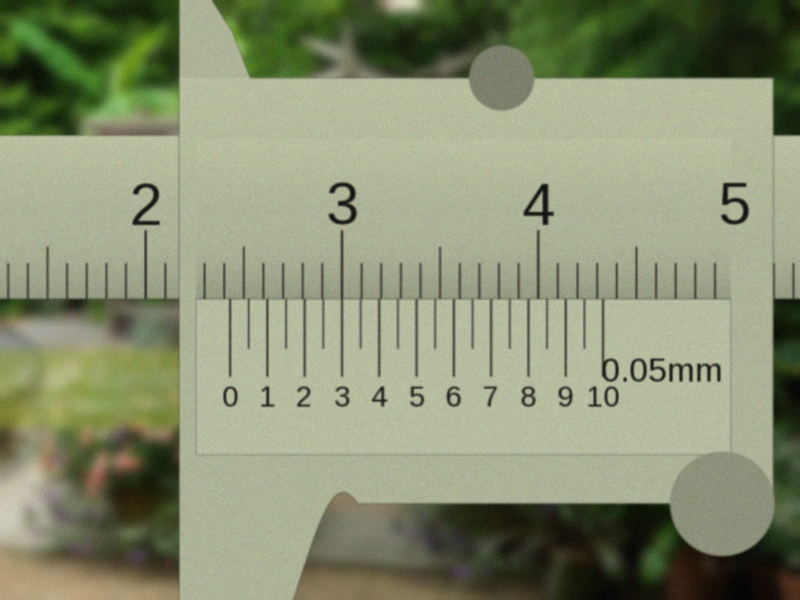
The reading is {"value": 24.3, "unit": "mm"}
